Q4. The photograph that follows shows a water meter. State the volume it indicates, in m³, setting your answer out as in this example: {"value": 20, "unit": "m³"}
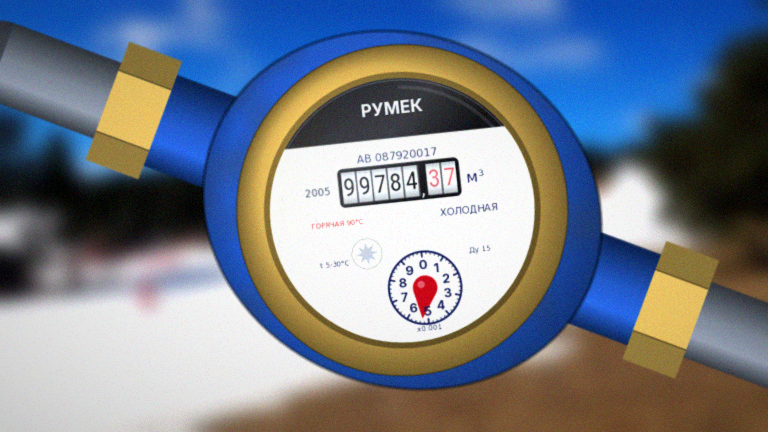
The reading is {"value": 99784.375, "unit": "m³"}
